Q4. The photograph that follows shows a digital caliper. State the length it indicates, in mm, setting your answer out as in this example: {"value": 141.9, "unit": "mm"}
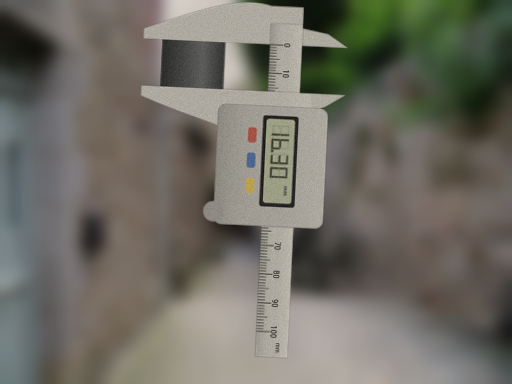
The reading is {"value": 16.30, "unit": "mm"}
